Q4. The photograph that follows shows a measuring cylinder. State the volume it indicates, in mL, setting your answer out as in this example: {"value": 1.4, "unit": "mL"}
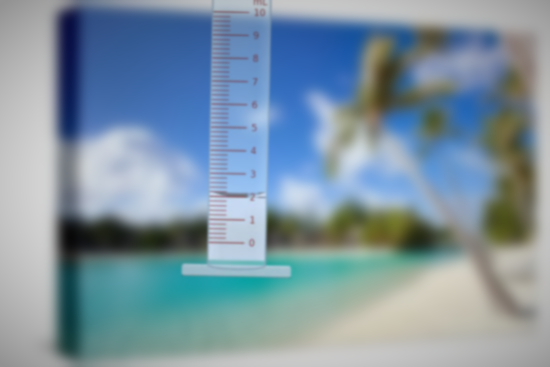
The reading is {"value": 2, "unit": "mL"}
